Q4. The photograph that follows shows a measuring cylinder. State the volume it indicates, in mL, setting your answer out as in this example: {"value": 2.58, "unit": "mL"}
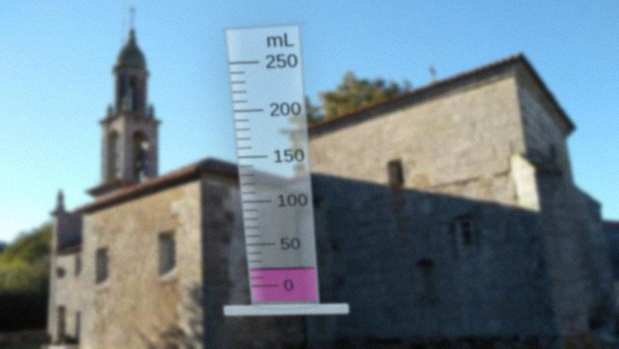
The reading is {"value": 20, "unit": "mL"}
